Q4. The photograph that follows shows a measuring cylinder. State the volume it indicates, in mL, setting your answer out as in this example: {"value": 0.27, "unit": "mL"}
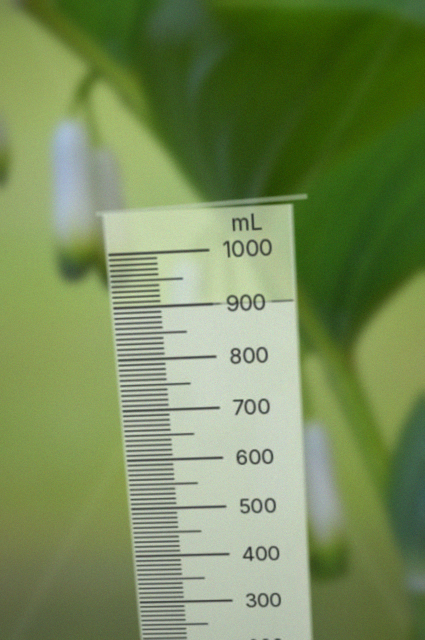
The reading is {"value": 900, "unit": "mL"}
